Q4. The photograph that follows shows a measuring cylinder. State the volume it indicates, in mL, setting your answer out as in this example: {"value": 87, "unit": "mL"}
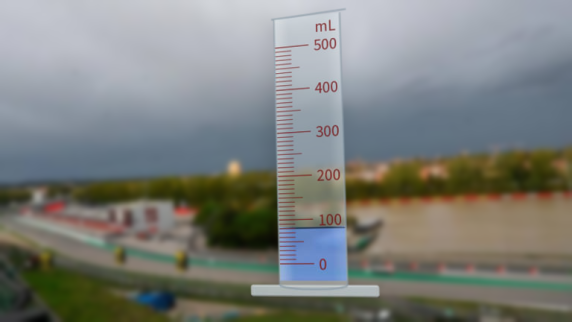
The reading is {"value": 80, "unit": "mL"}
